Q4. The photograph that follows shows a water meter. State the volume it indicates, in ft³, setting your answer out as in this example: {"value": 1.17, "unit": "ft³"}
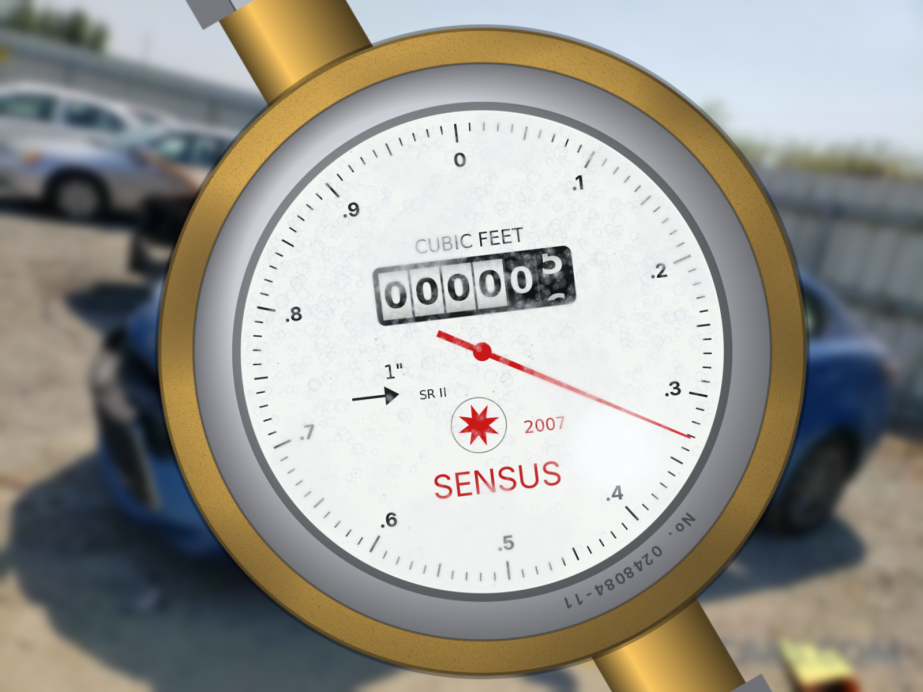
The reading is {"value": 5.33, "unit": "ft³"}
